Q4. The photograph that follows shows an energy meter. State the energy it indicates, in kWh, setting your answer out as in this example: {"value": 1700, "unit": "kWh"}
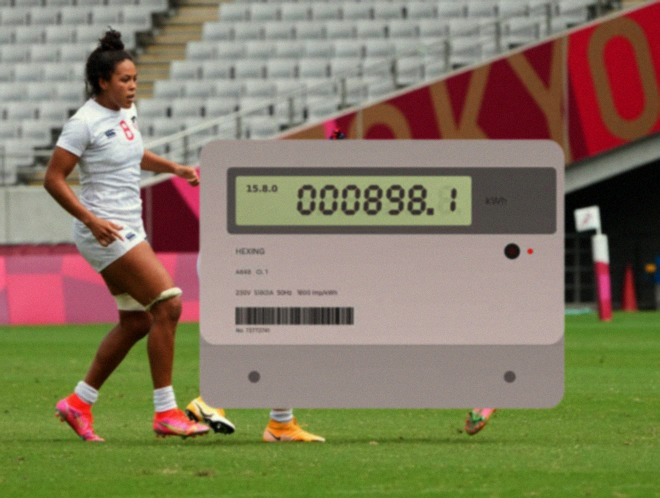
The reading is {"value": 898.1, "unit": "kWh"}
